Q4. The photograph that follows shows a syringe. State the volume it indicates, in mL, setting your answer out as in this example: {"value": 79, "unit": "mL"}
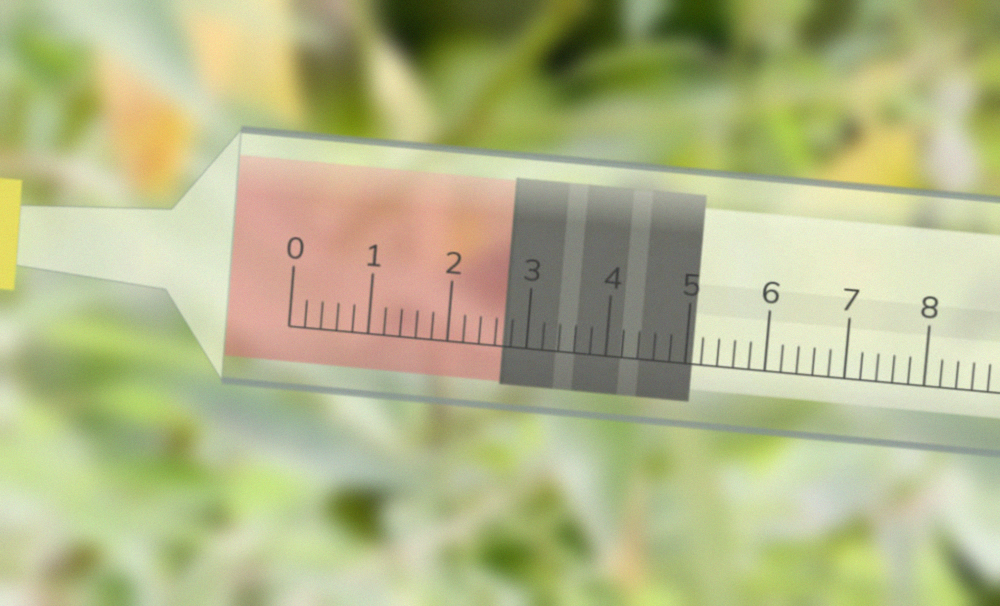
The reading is {"value": 2.7, "unit": "mL"}
